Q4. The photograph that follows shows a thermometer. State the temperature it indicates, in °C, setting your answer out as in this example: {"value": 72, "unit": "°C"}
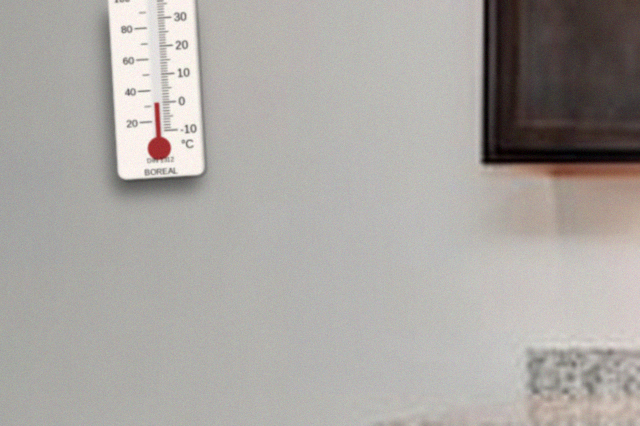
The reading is {"value": 0, "unit": "°C"}
